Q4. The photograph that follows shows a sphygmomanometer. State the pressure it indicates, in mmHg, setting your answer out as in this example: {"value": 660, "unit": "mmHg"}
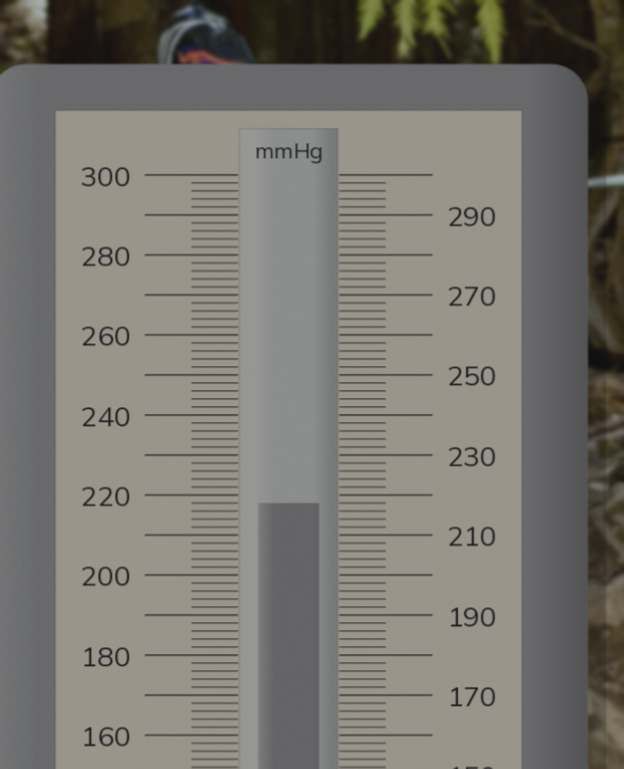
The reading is {"value": 218, "unit": "mmHg"}
